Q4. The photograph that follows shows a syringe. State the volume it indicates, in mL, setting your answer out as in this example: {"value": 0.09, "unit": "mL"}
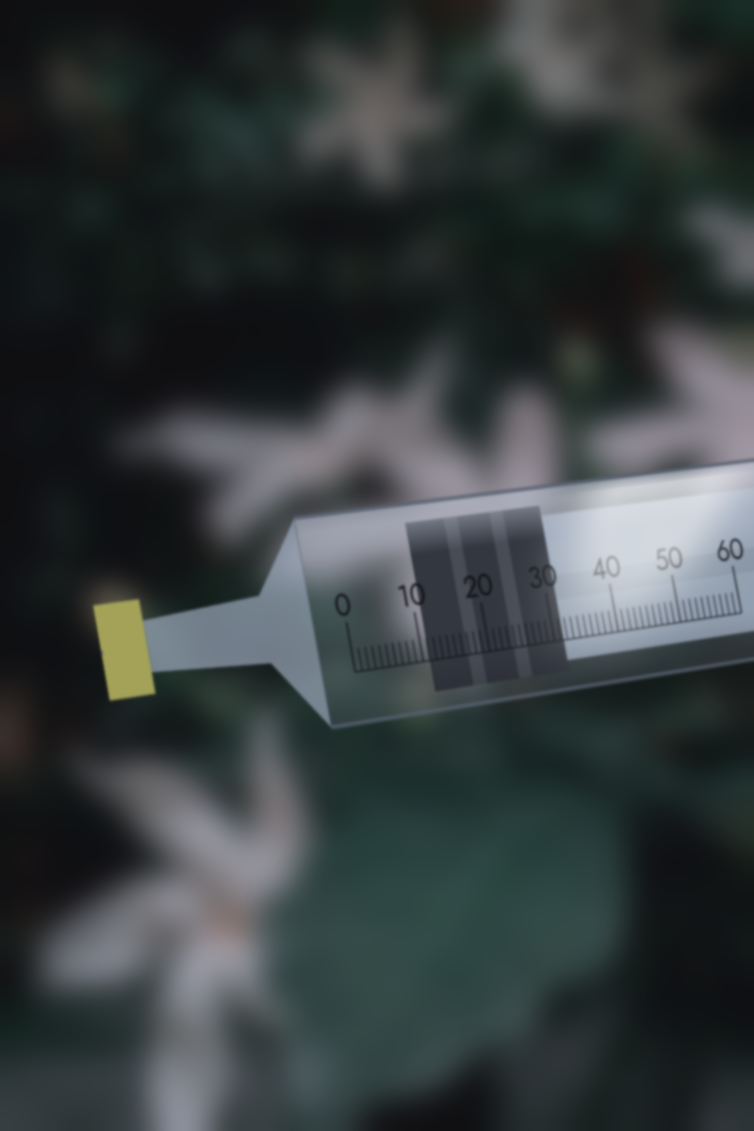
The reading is {"value": 11, "unit": "mL"}
